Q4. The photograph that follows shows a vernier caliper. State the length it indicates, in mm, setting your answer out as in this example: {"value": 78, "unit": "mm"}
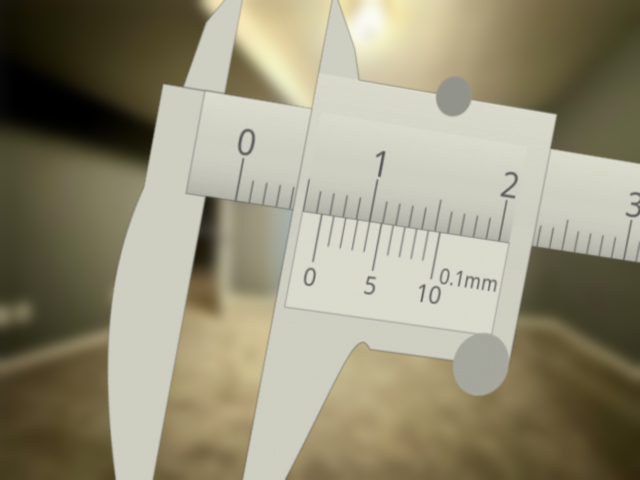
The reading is {"value": 6.4, "unit": "mm"}
